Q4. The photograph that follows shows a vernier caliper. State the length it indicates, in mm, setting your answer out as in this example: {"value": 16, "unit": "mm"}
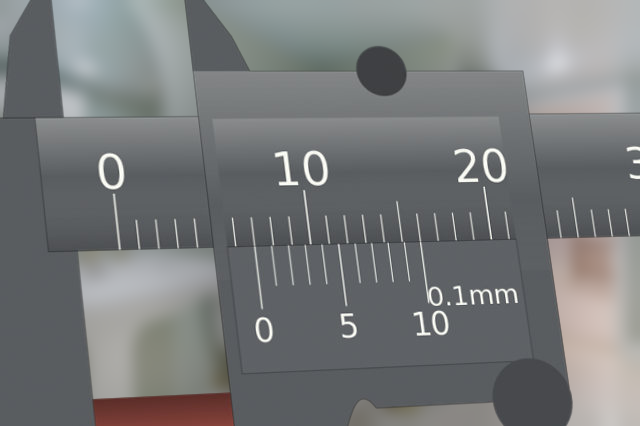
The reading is {"value": 7.0, "unit": "mm"}
